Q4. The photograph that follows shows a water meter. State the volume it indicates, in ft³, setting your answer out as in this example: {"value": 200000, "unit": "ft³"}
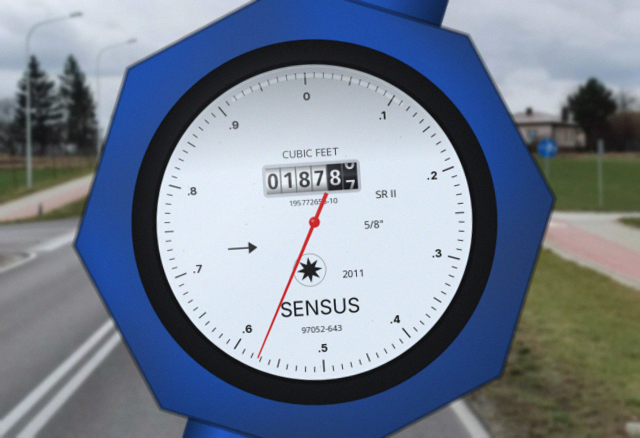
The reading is {"value": 18786.57, "unit": "ft³"}
